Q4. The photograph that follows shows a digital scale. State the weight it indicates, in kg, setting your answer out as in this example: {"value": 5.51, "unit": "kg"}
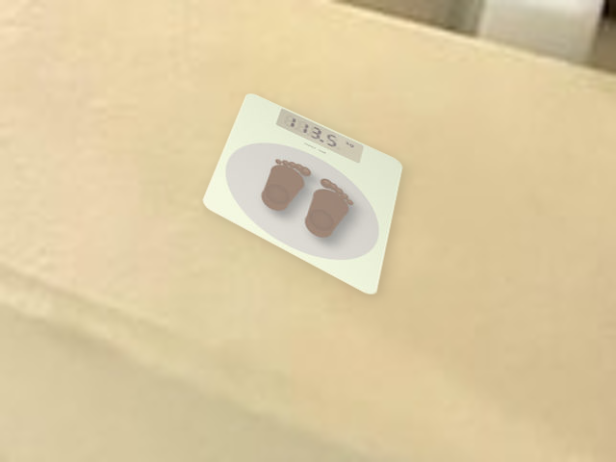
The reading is {"value": 113.5, "unit": "kg"}
